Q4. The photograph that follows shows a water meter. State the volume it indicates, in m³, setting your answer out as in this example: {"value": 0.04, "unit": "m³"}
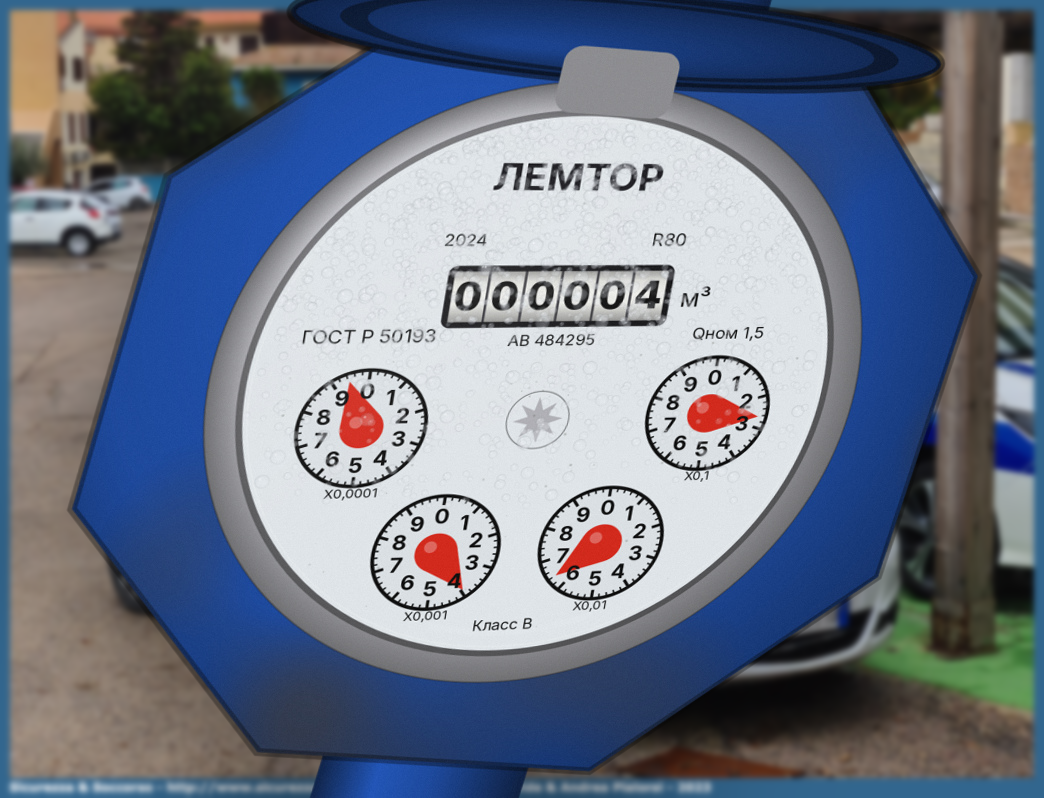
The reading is {"value": 4.2639, "unit": "m³"}
